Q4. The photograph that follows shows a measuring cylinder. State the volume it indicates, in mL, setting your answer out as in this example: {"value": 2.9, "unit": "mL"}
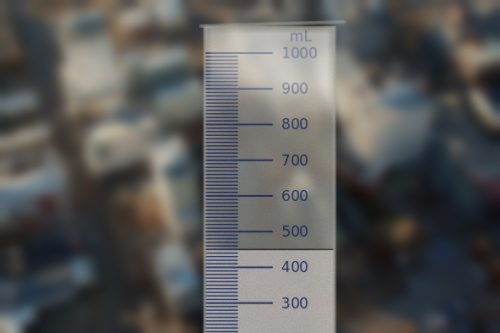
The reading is {"value": 450, "unit": "mL"}
